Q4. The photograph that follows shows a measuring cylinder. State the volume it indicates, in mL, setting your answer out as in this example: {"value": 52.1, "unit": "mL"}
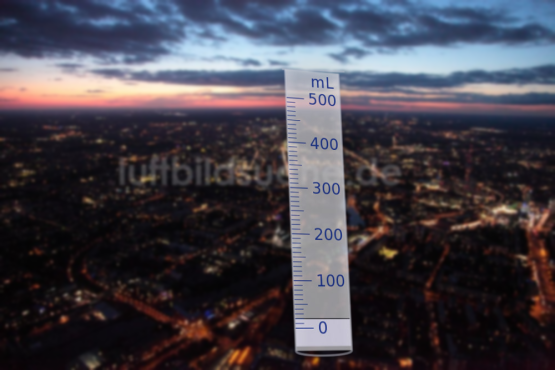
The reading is {"value": 20, "unit": "mL"}
